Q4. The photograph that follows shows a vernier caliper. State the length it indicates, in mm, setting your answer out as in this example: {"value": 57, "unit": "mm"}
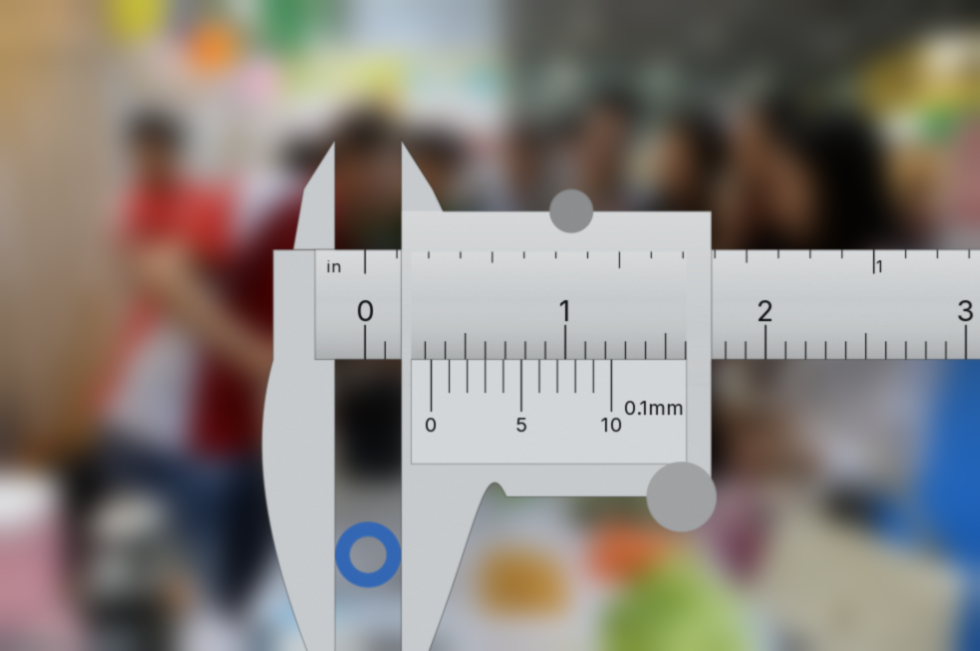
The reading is {"value": 3.3, "unit": "mm"}
